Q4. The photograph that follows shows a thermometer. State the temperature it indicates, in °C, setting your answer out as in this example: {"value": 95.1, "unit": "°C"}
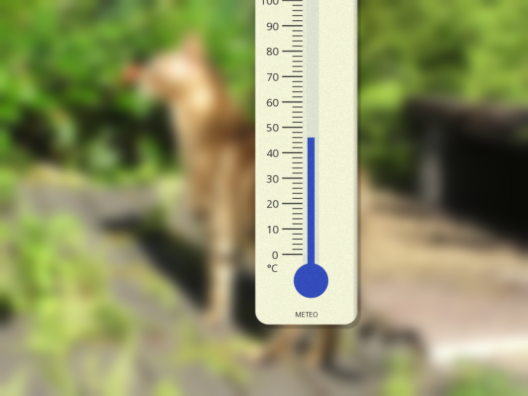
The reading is {"value": 46, "unit": "°C"}
